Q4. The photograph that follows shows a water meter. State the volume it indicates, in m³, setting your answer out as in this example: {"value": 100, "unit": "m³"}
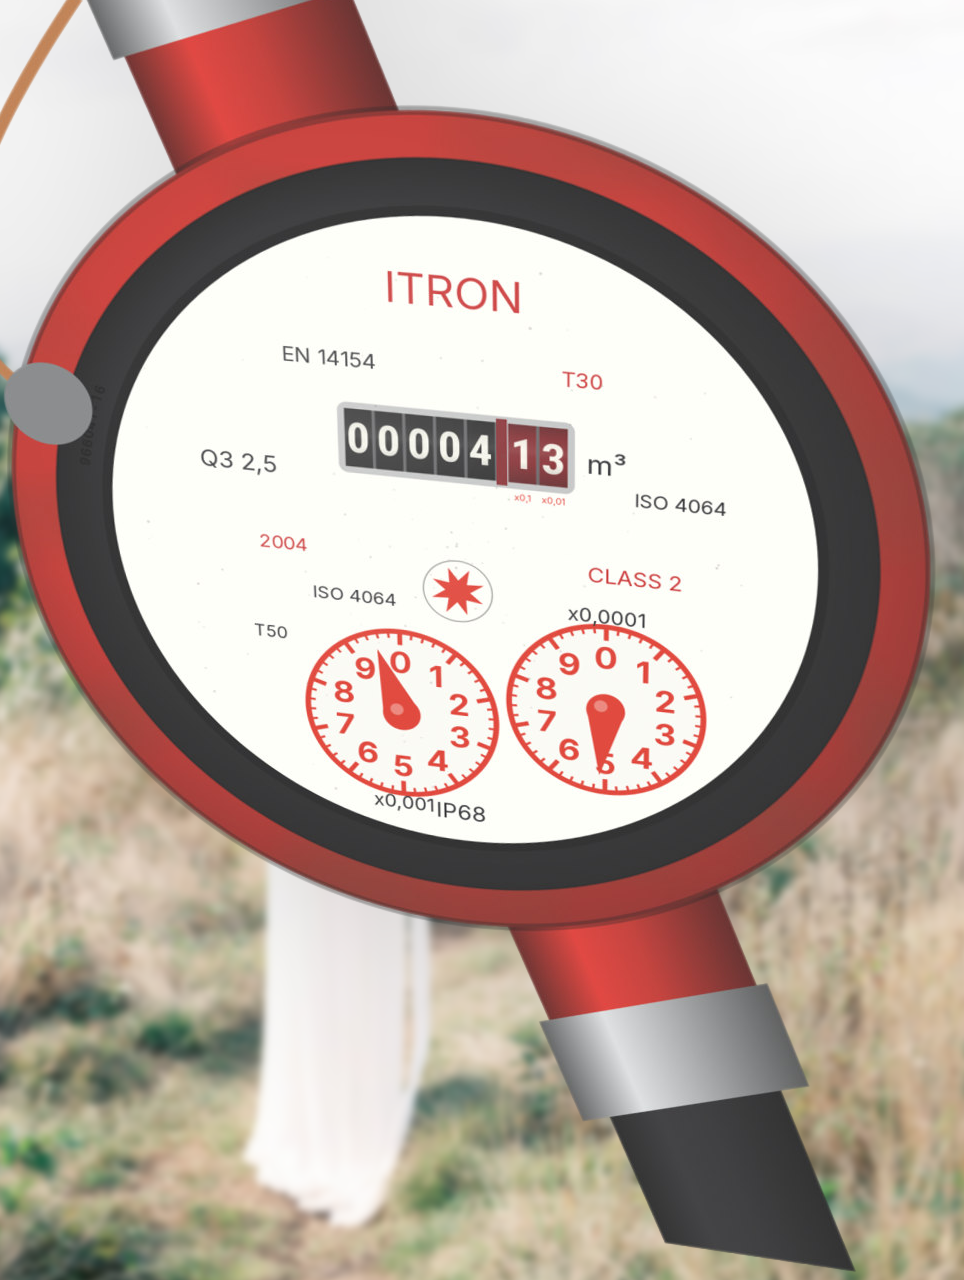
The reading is {"value": 4.1295, "unit": "m³"}
